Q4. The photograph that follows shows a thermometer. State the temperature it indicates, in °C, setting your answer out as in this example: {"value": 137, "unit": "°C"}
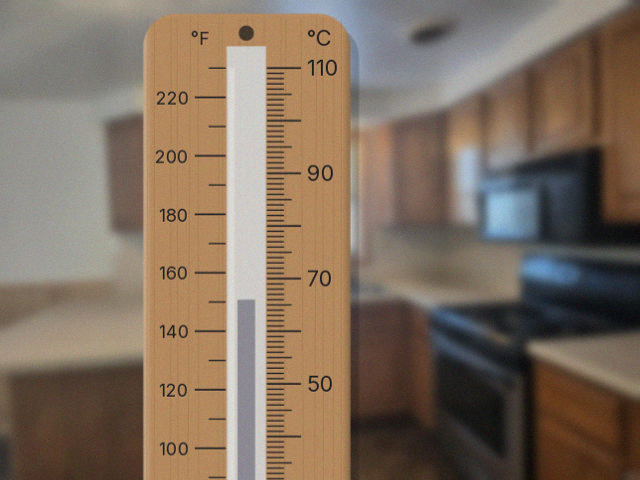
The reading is {"value": 66, "unit": "°C"}
